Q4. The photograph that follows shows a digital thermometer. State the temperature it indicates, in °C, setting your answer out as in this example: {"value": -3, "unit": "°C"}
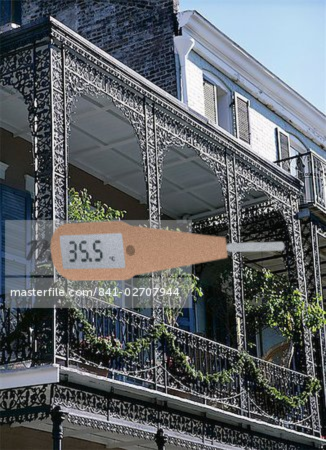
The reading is {"value": 35.5, "unit": "°C"}
